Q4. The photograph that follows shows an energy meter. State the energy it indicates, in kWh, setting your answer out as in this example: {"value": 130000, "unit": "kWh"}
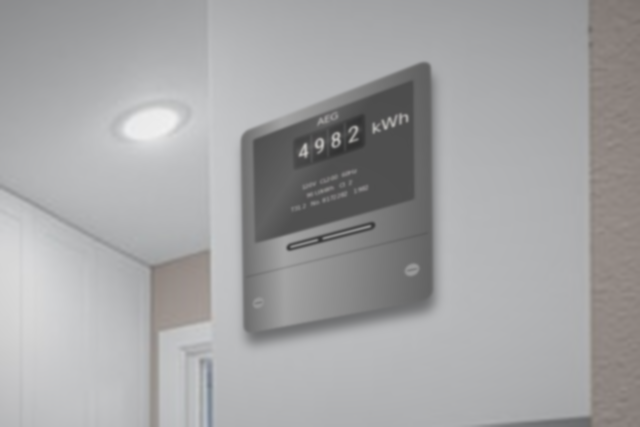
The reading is {"value": 4982, "unit": "kWh"}
